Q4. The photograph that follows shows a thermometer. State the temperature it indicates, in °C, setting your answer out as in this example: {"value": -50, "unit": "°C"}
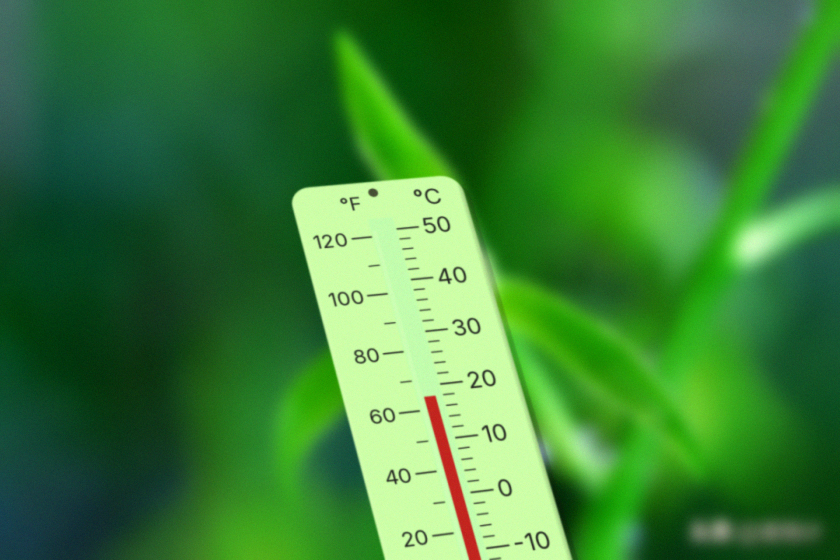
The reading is {"value": 18, "unit": "°C"}
